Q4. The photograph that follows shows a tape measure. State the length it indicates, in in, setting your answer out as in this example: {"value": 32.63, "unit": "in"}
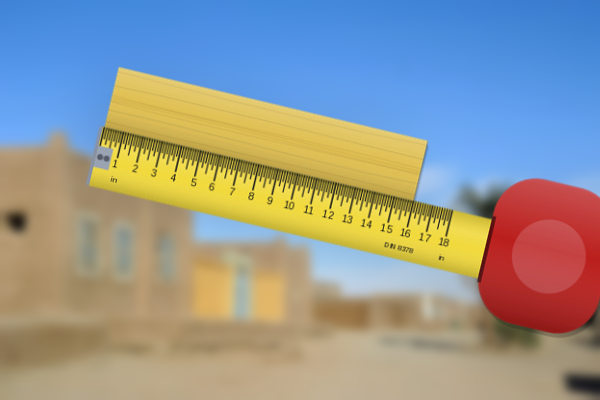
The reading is {"value": 16, "unit": "in"}
